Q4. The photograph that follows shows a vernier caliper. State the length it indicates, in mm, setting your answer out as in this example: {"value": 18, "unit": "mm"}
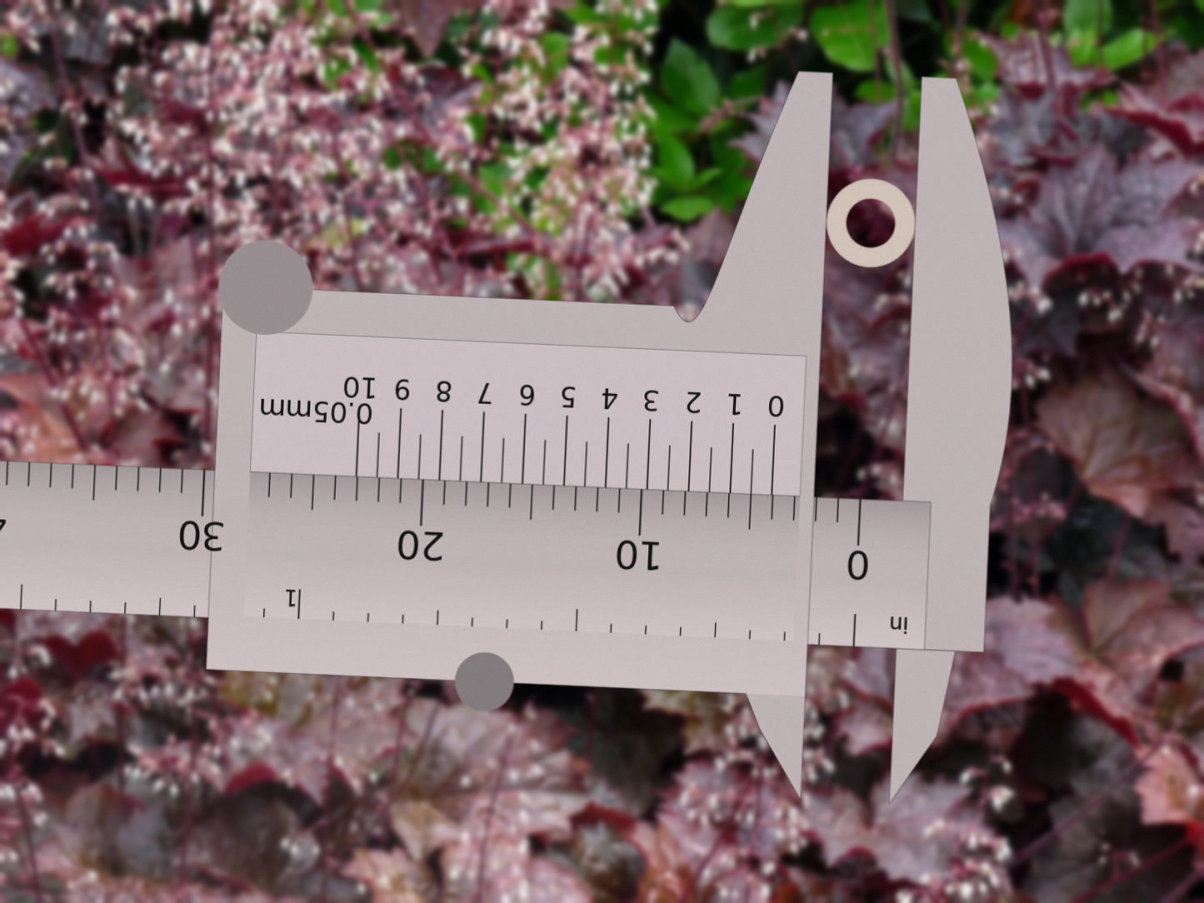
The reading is {"value": 4.05, "unit": "mm"}
